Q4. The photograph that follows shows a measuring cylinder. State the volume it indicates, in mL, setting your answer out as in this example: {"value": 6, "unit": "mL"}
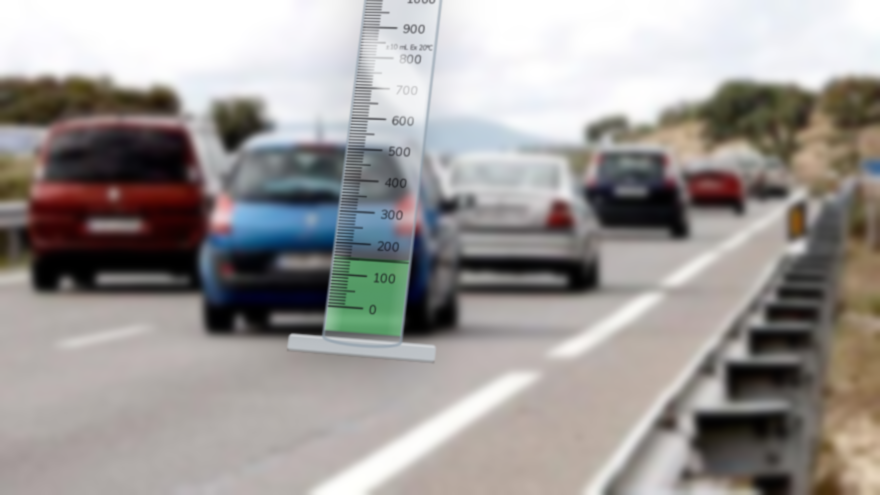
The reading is {"value": 150, "unit": "mL"}
